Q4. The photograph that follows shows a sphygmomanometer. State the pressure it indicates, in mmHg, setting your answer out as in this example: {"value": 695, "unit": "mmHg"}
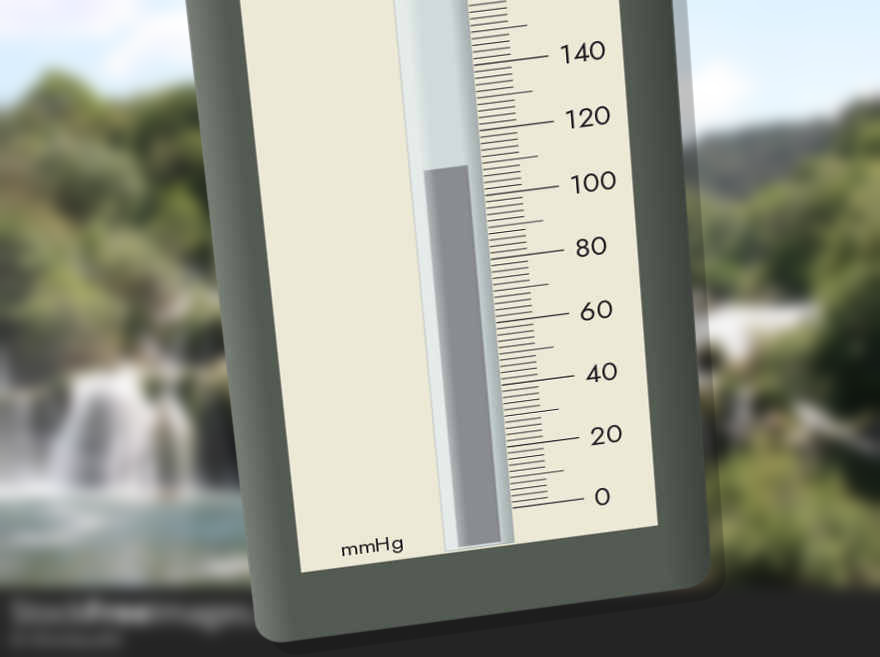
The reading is {"value": 110, "unit": "mmHg"}
